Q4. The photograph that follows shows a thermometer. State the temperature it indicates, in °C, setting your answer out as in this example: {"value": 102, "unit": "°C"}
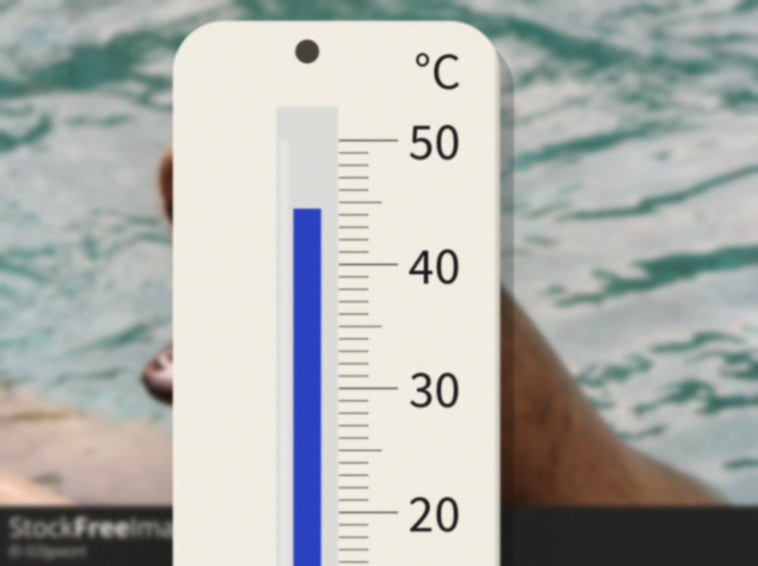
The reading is {"value": 44.5, "unit": "°C"}
